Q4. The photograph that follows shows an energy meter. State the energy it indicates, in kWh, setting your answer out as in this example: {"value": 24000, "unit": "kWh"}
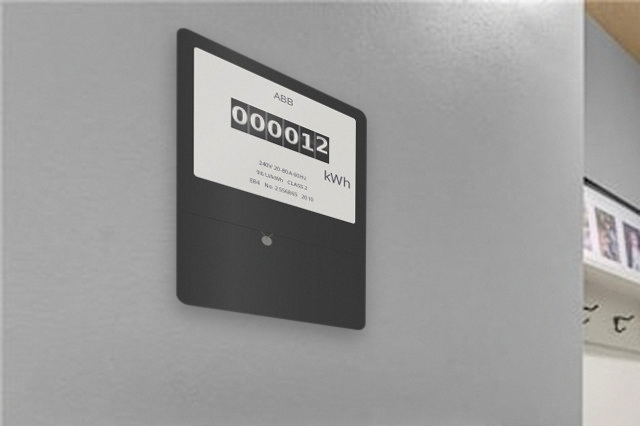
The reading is {"value": 12, "unit": "kWh"}
